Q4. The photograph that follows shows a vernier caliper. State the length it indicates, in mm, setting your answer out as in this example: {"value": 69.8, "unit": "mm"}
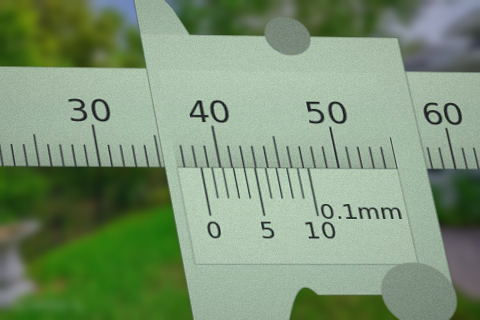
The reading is {"value": 38.4, "unit": "mm"}
